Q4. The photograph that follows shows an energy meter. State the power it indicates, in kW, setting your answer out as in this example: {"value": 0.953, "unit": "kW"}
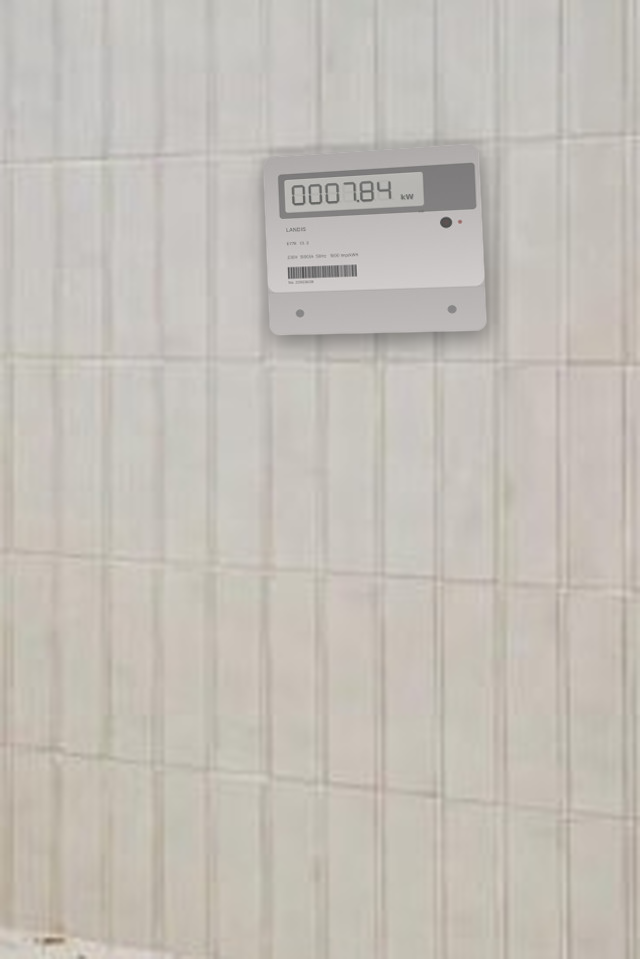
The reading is {"value": 7.84, "unit": "kW"}
